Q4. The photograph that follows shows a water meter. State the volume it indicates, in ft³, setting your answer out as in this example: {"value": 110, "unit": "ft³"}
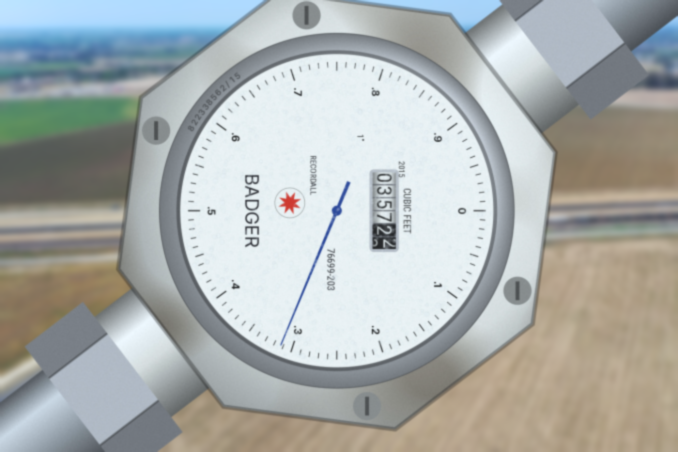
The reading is {"value": 35722.31, "unit": "ft³"}
